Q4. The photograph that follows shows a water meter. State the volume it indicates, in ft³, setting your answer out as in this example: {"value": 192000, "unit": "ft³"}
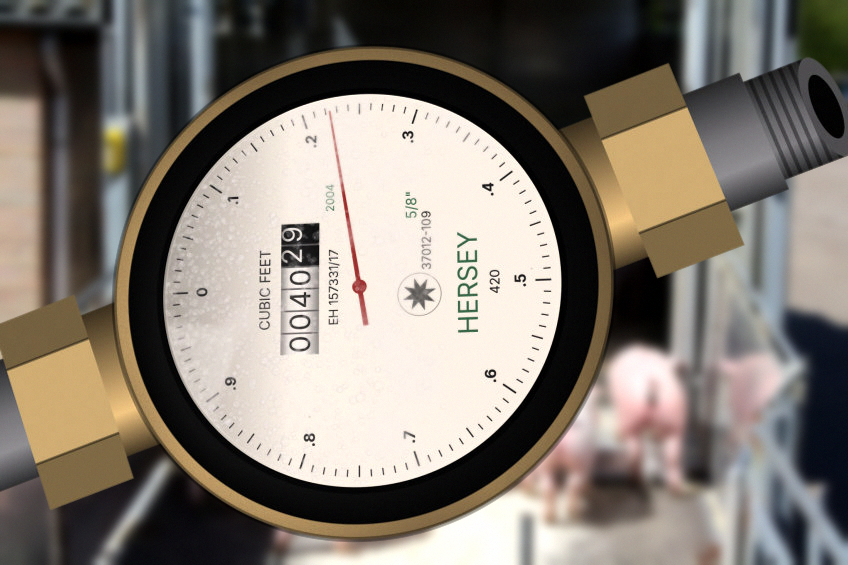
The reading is {"value": 4029.22, "unit": "ft³"}
